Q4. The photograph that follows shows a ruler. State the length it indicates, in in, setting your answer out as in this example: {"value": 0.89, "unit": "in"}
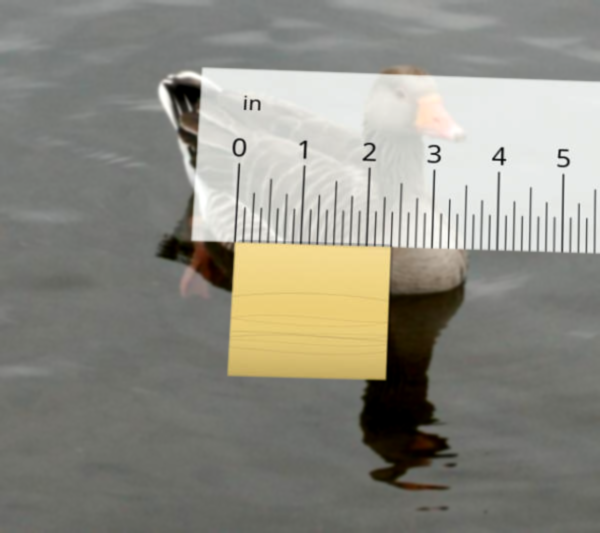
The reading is {"value": 2.375, "unit": "in"}
